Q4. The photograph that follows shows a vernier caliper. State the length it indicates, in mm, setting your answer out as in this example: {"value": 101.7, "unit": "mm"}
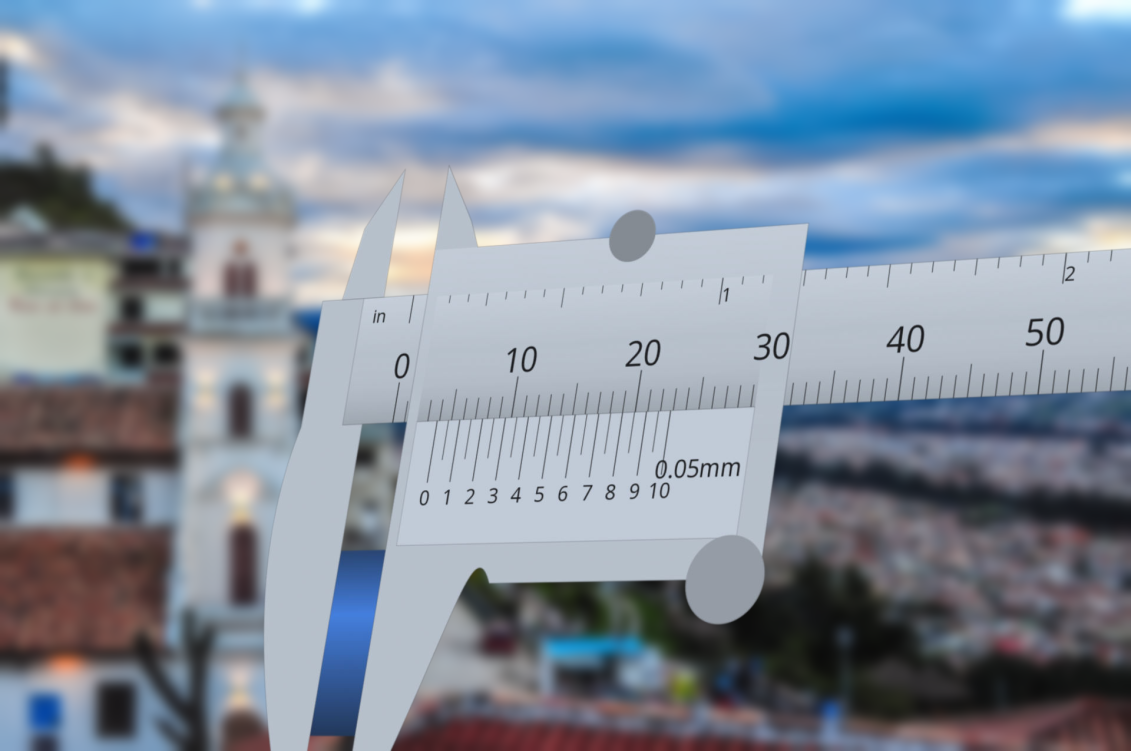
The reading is {"value": 3.8, "unit": "mm"}
